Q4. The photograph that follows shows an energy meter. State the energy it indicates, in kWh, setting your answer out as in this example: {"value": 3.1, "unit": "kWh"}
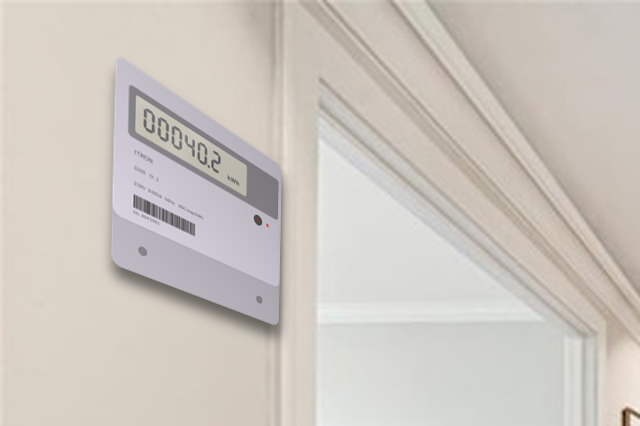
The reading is {"value": 40.2, "unit": "kWh"}
